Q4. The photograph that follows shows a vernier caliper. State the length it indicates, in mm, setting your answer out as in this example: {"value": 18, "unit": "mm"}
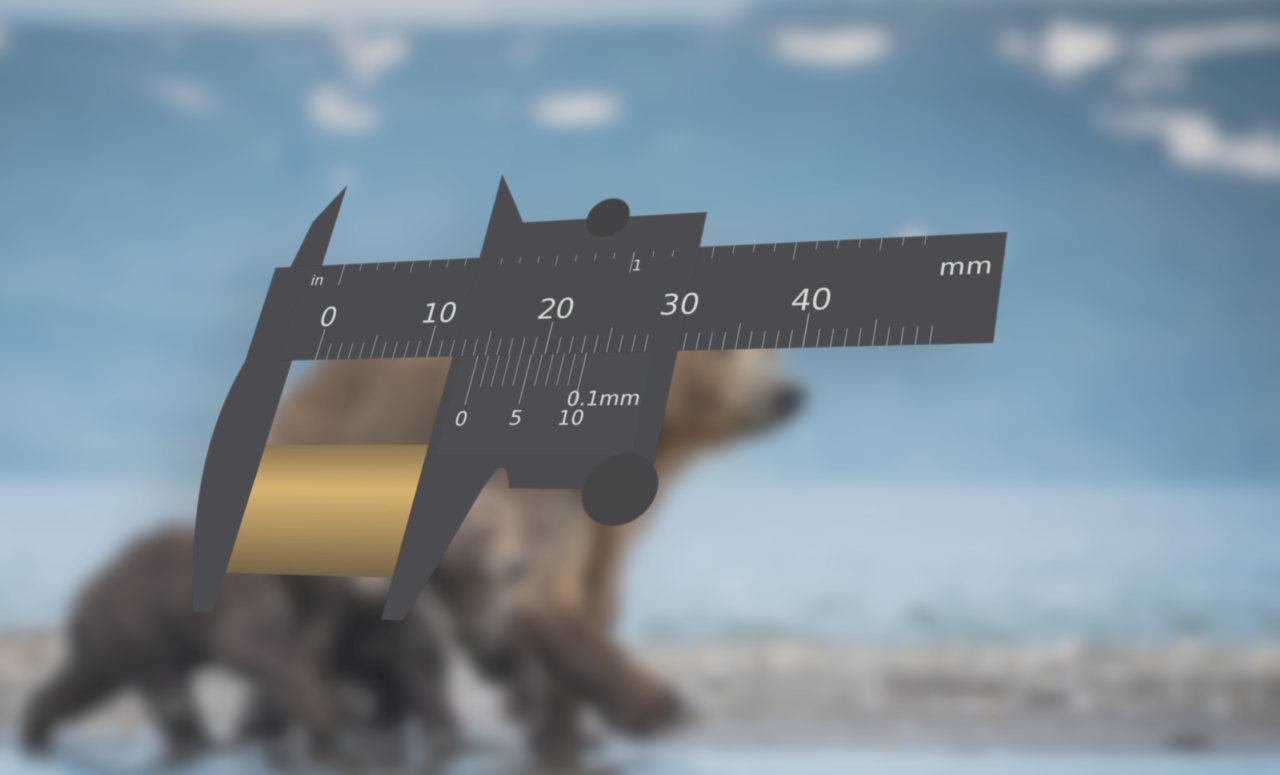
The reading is {"value": 14.4, "unit": "mm"}
